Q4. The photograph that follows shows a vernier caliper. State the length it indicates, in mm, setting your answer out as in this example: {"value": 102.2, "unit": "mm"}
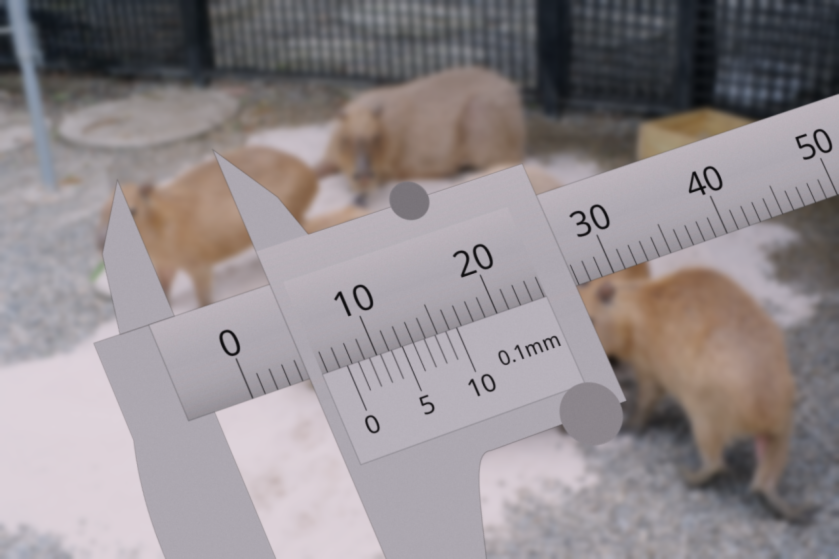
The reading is {"value": 7.6, "unit": "mm"}
